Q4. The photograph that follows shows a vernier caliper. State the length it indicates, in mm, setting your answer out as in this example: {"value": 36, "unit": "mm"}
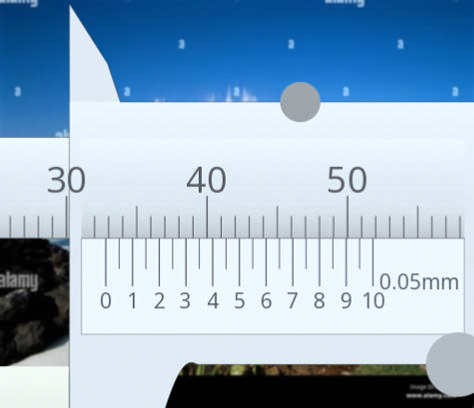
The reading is {"value": 32.8, "unit": "mm"}
